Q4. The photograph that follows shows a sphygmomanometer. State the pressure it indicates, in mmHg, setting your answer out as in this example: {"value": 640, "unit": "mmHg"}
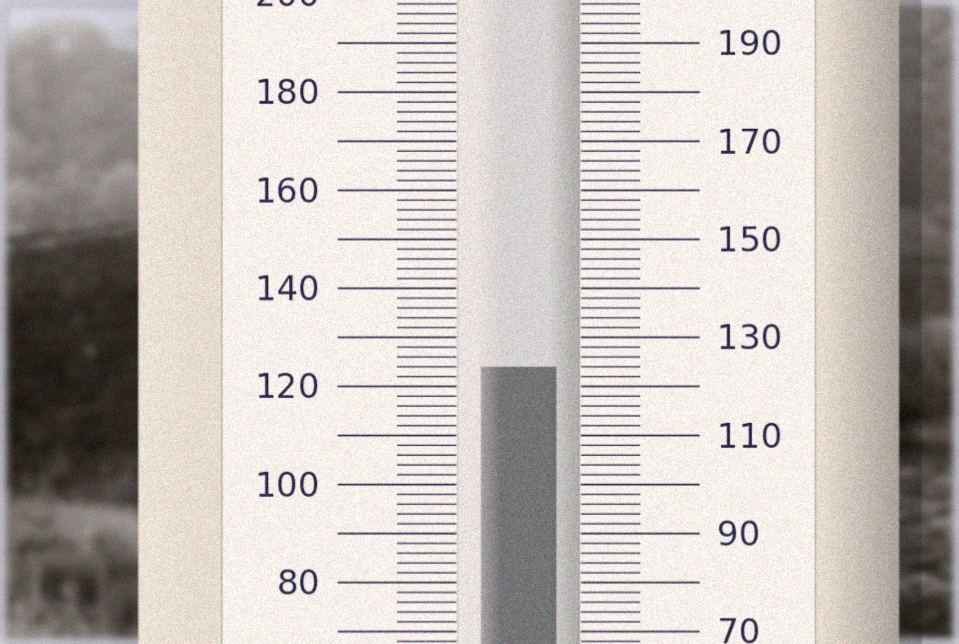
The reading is {"value": 124, "unit": "mmHg"}
